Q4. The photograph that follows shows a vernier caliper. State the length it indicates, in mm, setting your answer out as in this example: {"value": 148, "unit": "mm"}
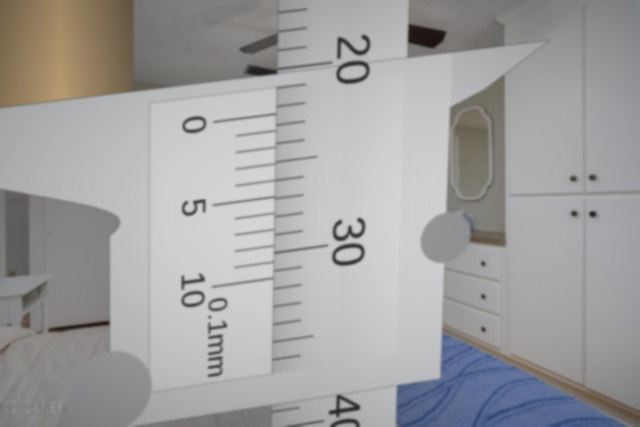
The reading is {"value": 22.4, "unit": "mm"}
